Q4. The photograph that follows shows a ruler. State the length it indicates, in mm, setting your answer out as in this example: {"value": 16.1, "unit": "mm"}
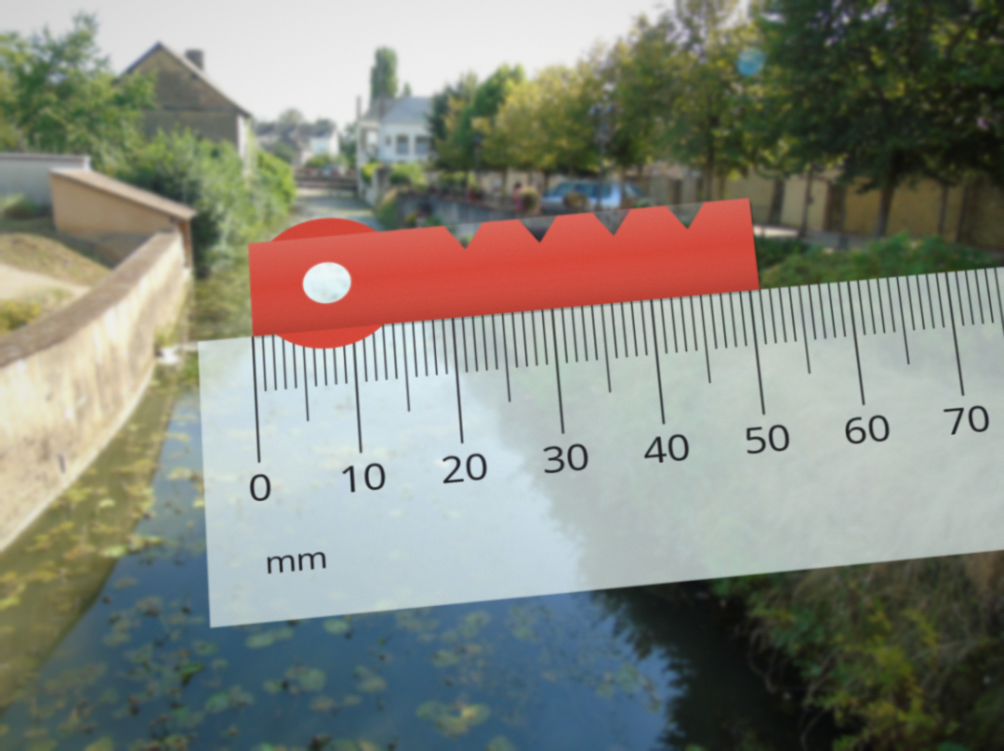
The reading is {"value": 51, "unit": "mm"}
